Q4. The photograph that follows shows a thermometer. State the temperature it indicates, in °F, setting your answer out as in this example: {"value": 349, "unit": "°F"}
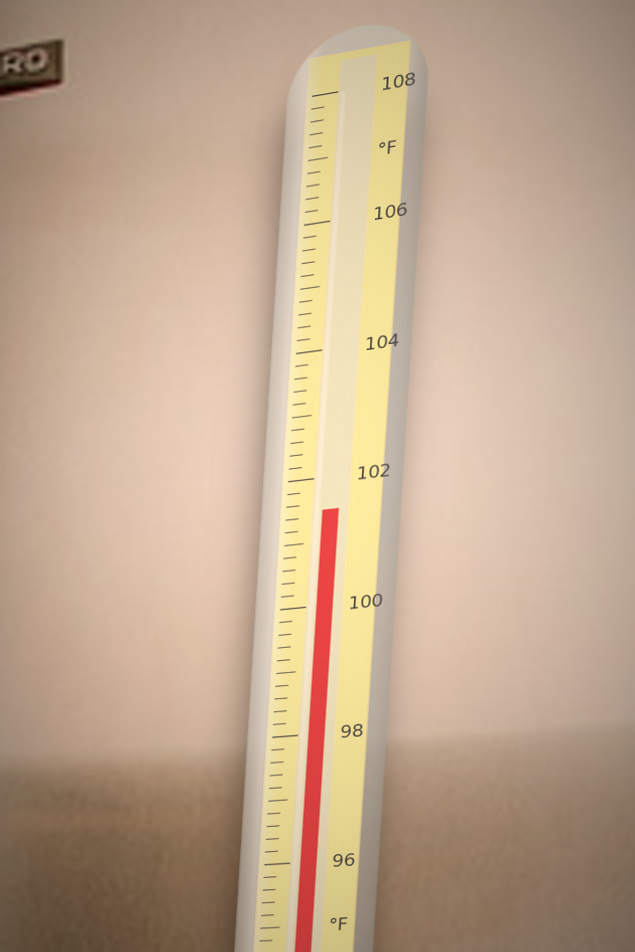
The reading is {"value": 101.5, "unit": "°F"}
